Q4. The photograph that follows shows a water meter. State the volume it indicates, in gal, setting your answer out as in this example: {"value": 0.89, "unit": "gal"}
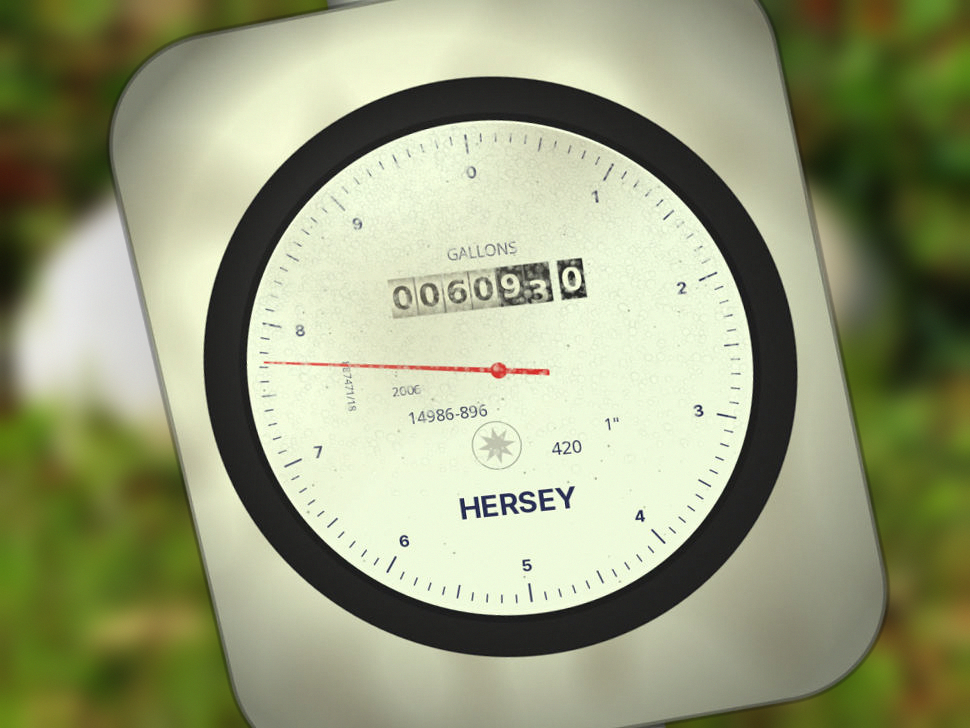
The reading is {"value": 60927.7, "unit": "gal"}
